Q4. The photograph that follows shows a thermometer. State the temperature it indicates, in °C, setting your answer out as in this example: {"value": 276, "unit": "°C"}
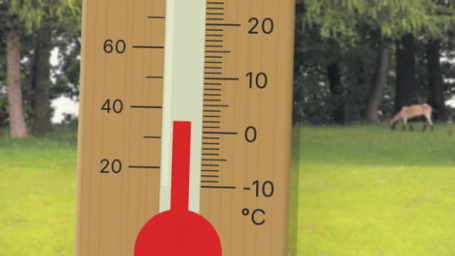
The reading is {"value": 2, "unit": "°C"}
